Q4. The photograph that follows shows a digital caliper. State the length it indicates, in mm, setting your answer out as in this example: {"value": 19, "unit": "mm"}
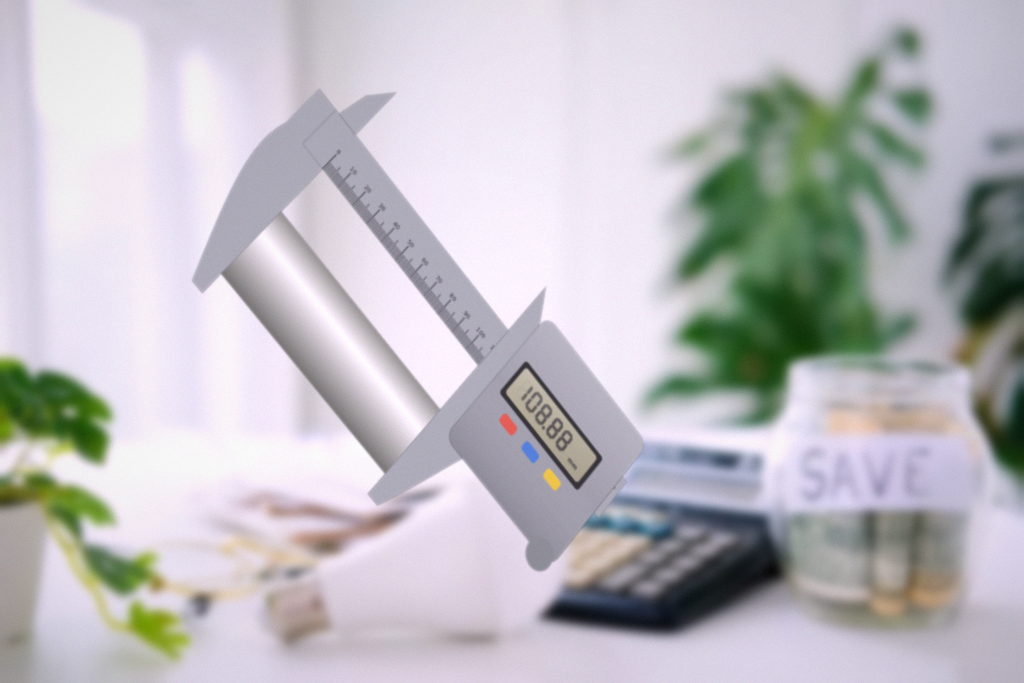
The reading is {"value": 108.88, "unit": "mm"}
